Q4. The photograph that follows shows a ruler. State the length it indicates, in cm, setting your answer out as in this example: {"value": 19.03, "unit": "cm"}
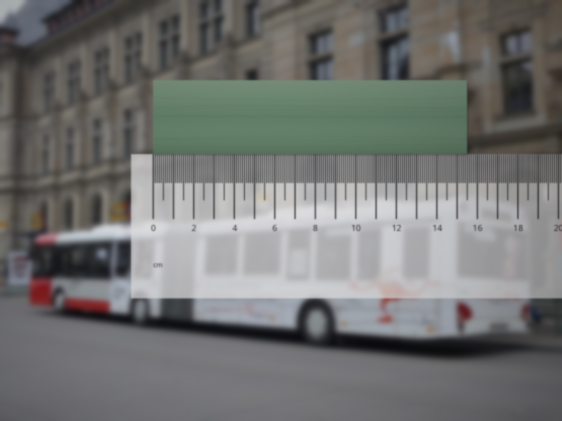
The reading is {"value": 15.5, "unit": "cm"}
